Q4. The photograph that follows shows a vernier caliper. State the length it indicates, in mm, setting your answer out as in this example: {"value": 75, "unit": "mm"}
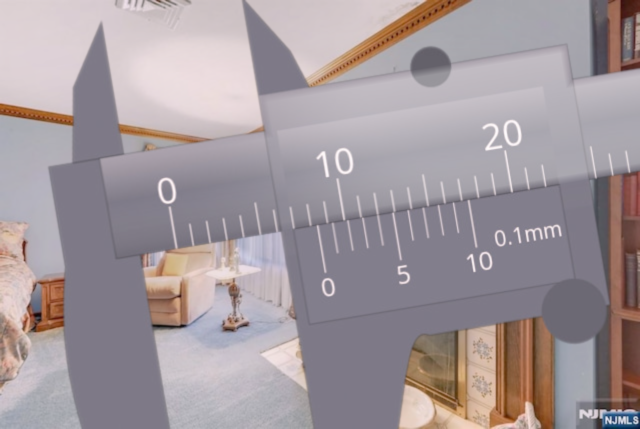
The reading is {"value": 8.4, "unit": "mm"}
